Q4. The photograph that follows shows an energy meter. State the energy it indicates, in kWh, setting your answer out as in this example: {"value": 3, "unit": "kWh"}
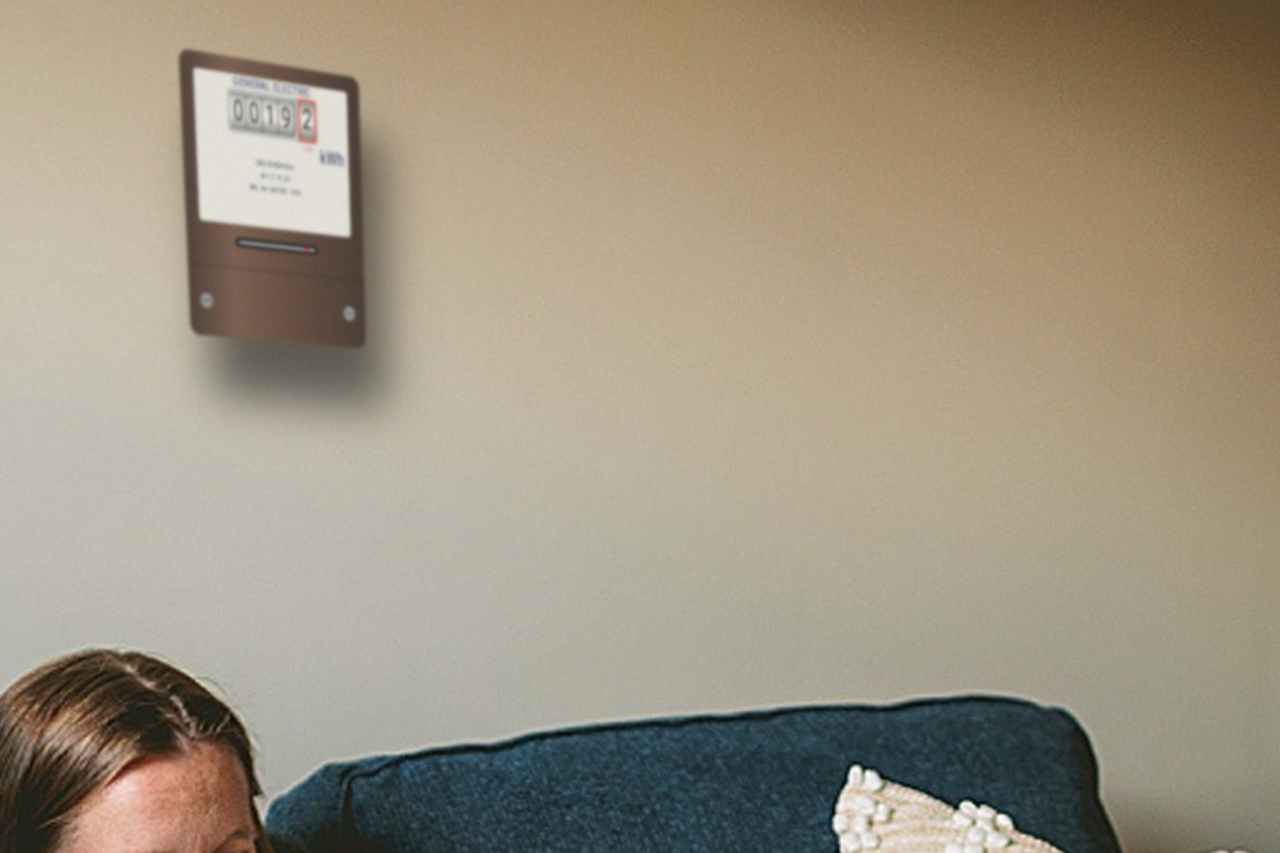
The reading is {"value": 19.2, "unit": "kWh"}
